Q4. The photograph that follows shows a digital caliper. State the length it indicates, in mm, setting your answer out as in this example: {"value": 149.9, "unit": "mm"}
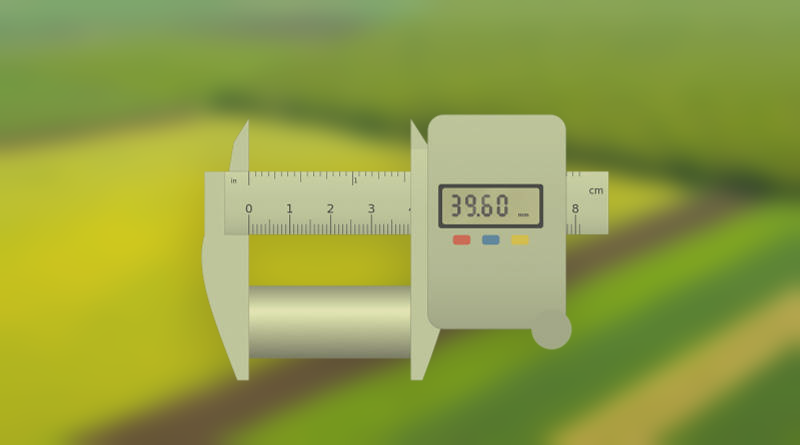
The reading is {"value": 39.60, "unit": "mm"}
